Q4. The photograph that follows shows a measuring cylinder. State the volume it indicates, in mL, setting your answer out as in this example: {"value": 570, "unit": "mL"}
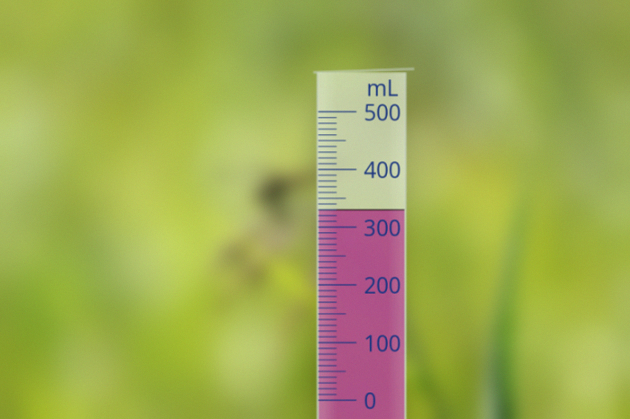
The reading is {"value": 330, "unit": "mL"}
